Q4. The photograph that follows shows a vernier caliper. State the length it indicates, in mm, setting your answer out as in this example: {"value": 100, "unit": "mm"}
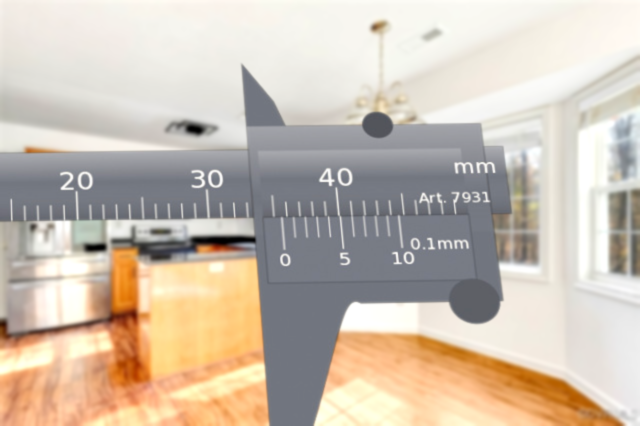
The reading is {"value": 35.6, "unit": "mm"}
